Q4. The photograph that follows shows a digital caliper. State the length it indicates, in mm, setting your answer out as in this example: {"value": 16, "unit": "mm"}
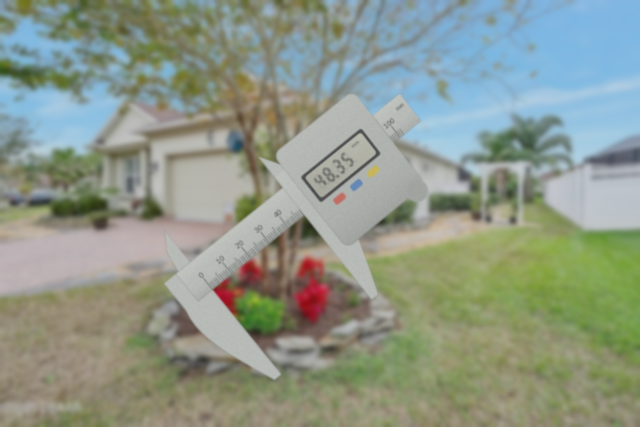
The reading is {"value": 48.35, "unit": "mm"}
